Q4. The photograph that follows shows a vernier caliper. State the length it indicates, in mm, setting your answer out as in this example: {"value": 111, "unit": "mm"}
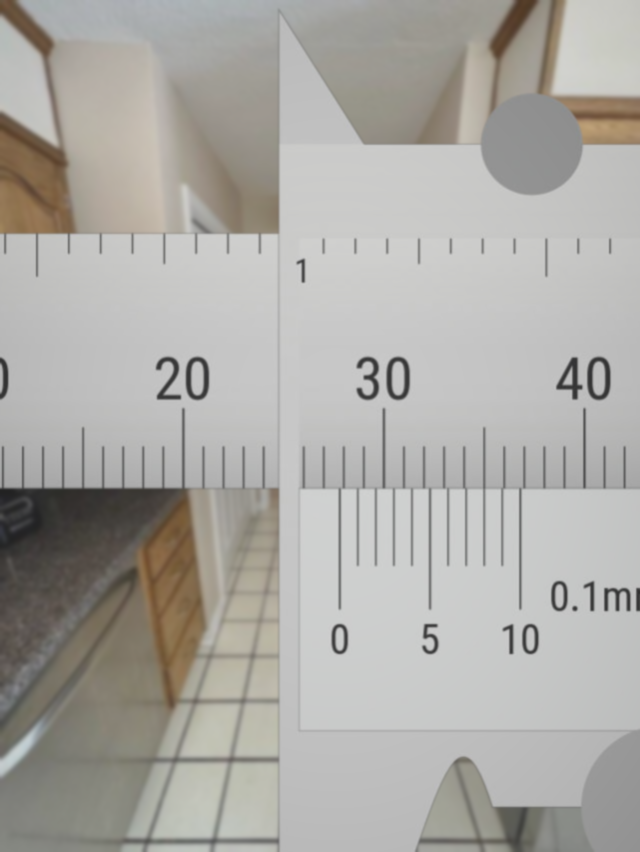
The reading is {"value": 27.8, "unit": "mm"}
